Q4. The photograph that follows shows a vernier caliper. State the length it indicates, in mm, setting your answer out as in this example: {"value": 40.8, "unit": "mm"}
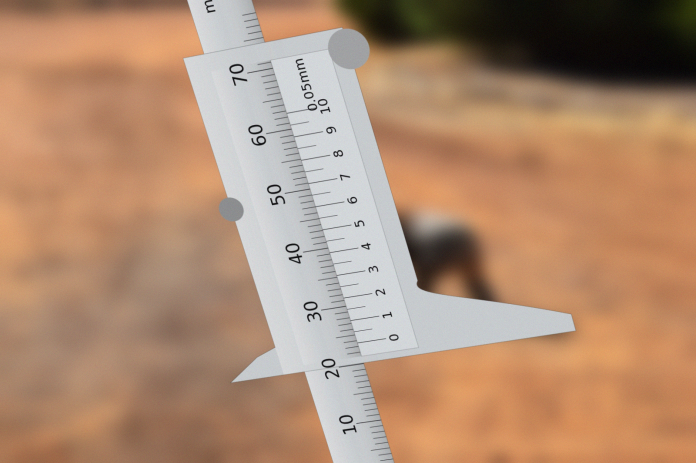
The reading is {"value": 23.6, "unit": "mm"}
